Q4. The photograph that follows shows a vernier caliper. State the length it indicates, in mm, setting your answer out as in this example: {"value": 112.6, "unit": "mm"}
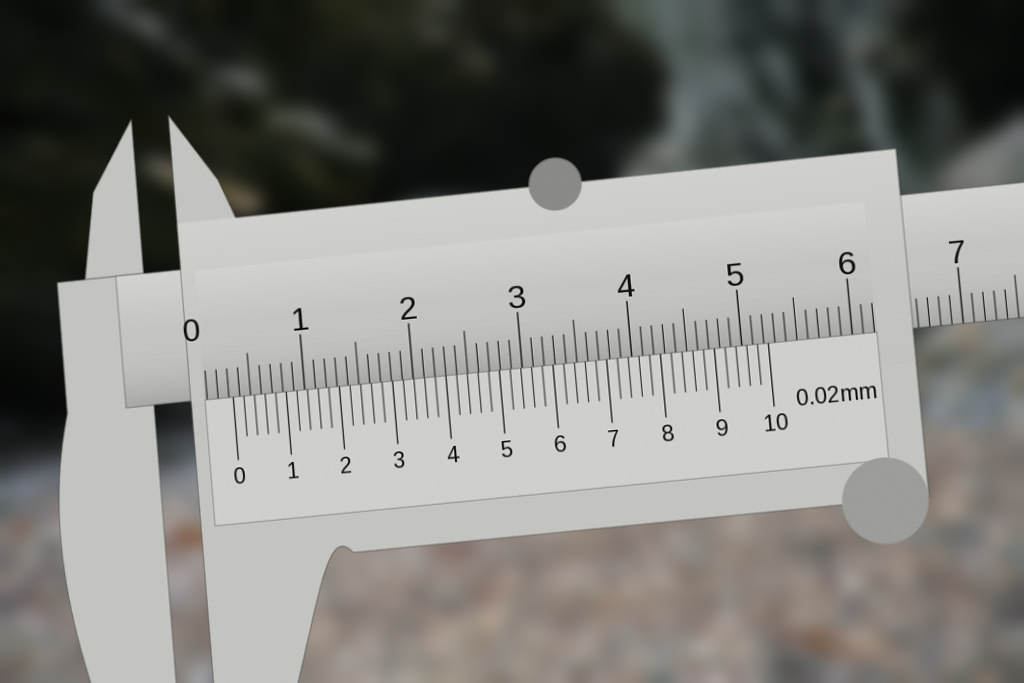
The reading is {"value": 3.4, "unit": "mm"}
